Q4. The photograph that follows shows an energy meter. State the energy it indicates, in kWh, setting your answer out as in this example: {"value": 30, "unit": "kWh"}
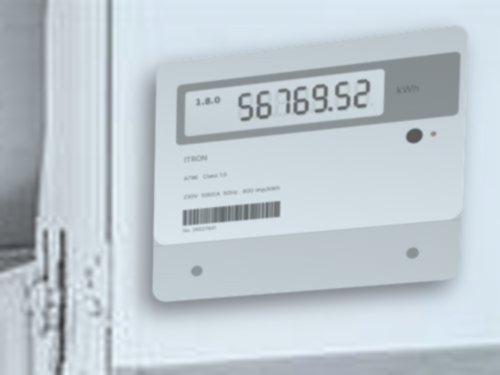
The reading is {"value": 56769.52, "unit": "kWh"}
